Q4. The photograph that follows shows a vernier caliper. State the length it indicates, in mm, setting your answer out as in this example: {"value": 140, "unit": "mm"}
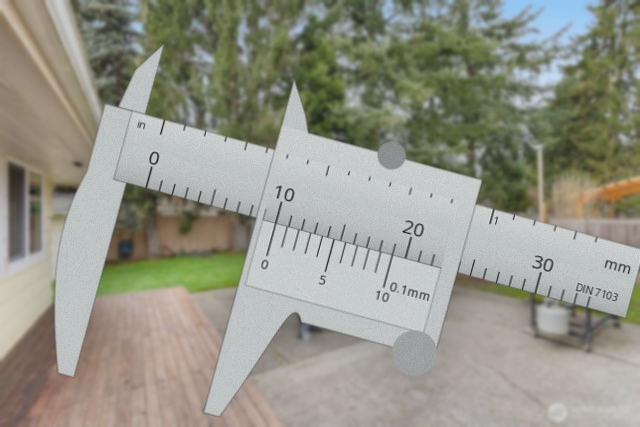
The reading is {"value": 10.0, "unit": "mm"}
